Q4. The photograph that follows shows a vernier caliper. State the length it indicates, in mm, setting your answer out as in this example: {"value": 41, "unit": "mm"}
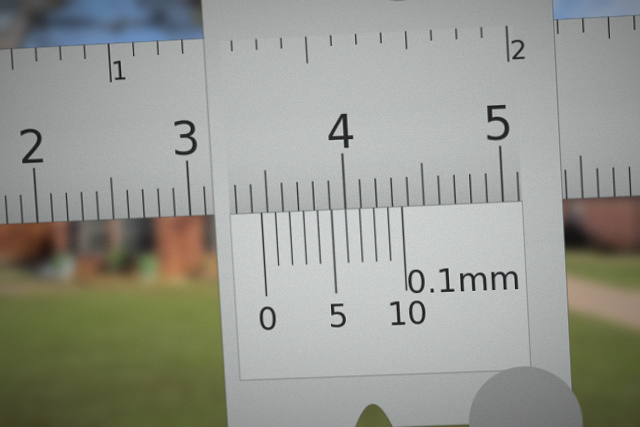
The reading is {"value": 34.6, "unit": "mm"}
